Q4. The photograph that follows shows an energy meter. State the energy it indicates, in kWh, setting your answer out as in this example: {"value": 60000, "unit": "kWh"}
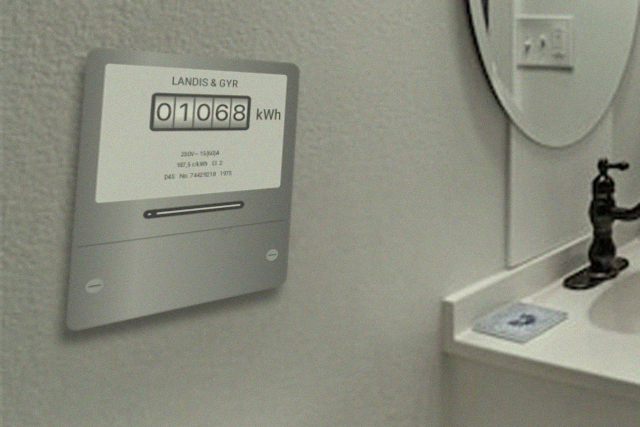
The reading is {"value": 1068, "unit": "kWh"}
